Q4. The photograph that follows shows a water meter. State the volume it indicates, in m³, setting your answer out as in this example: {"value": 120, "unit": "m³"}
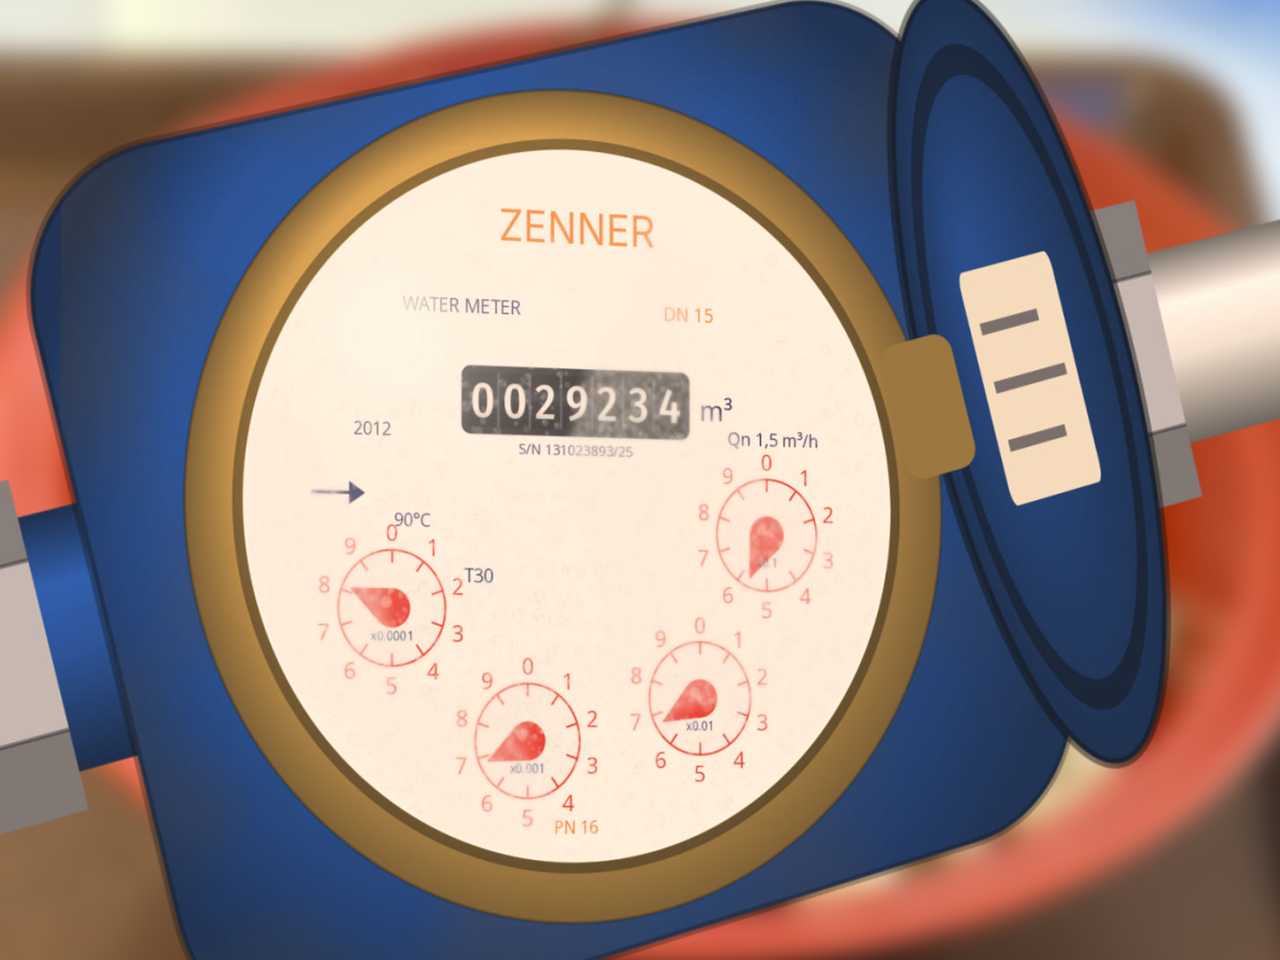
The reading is {"value": 29234.5668, "unit": "m³"}
